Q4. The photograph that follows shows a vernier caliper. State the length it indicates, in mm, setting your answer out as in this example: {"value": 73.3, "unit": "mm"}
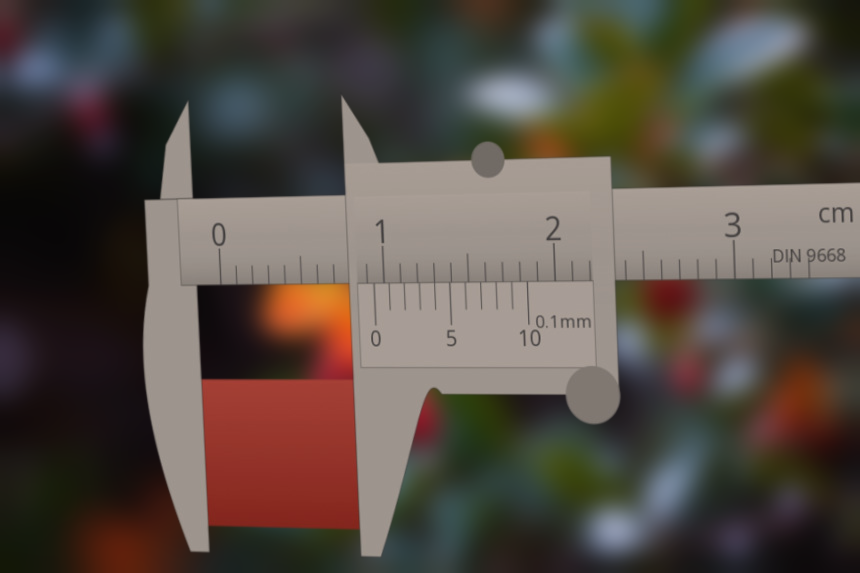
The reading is {"value": 9.4, "unit": "mm"}
